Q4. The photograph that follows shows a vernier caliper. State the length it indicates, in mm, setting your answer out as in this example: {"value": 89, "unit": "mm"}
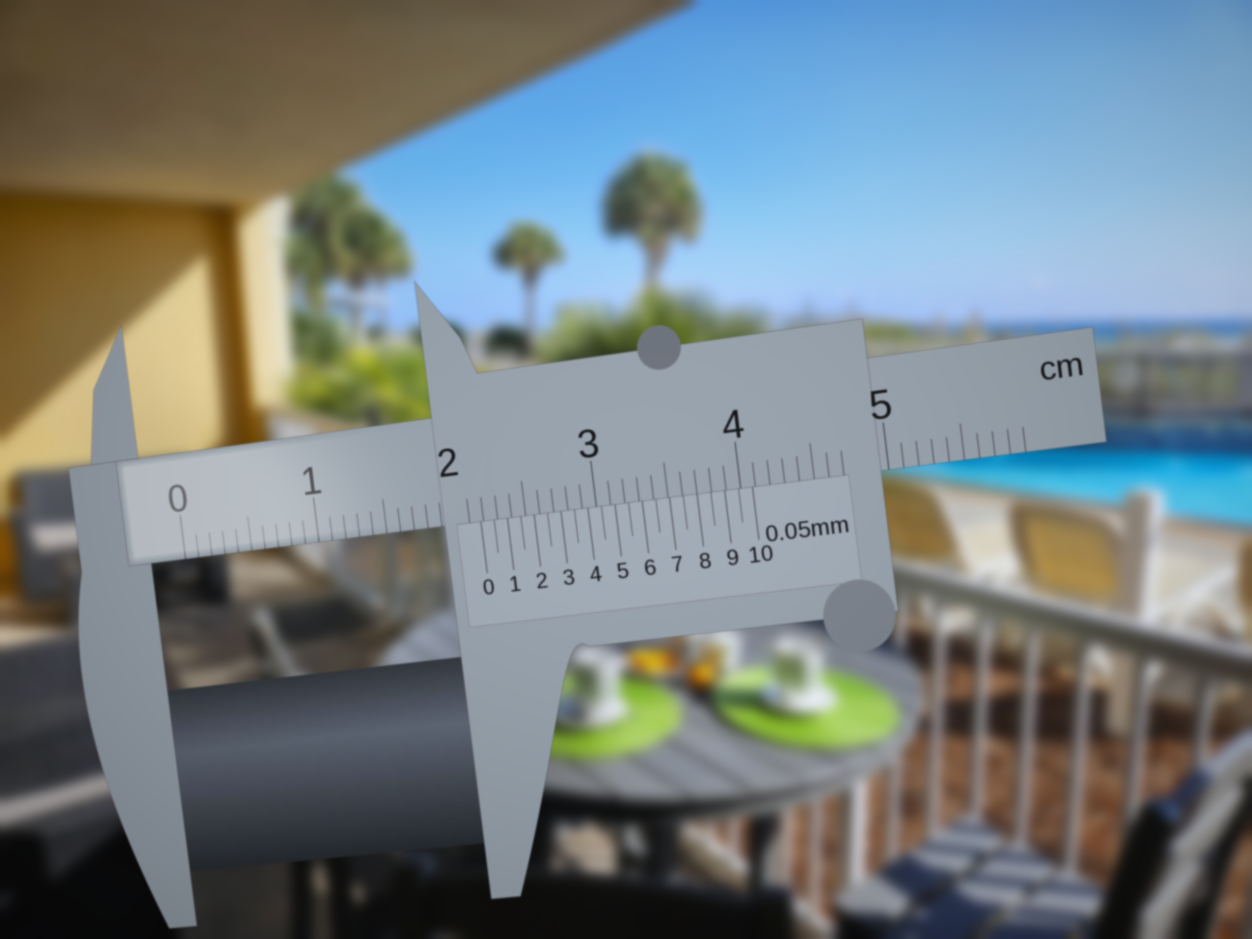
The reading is {"value": 21.8, "unit": "mm"}
